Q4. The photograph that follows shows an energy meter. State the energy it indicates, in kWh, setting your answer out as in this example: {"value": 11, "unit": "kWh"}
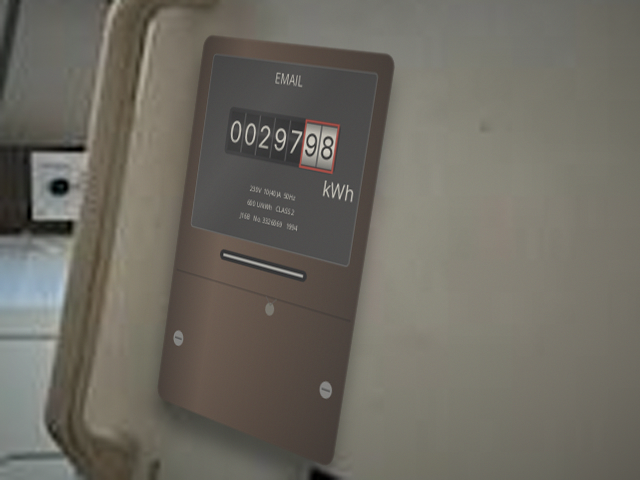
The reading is {"value": 297.98, "unit": "kWh"}
